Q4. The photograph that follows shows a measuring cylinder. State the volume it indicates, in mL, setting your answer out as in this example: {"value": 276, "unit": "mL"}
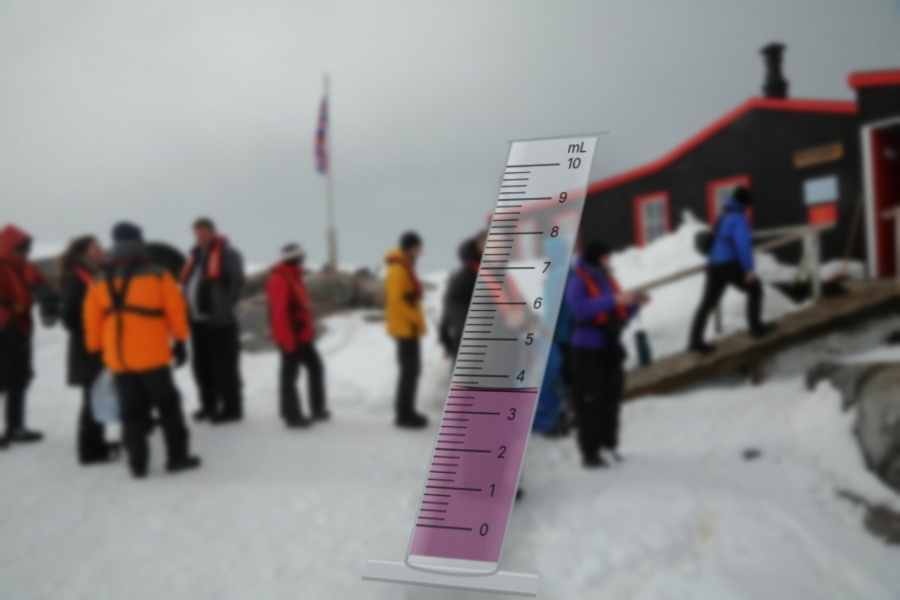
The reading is {"value": 3.6, "unit": "mL"}
